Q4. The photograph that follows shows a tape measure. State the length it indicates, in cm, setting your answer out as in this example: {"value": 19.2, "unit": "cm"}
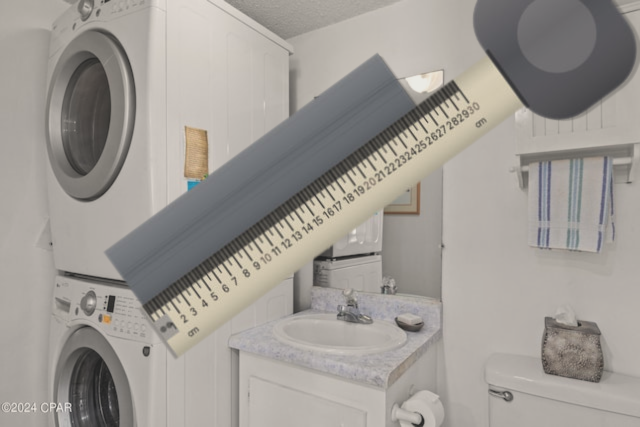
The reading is {"value": 26.5, "unit": "cm"}
